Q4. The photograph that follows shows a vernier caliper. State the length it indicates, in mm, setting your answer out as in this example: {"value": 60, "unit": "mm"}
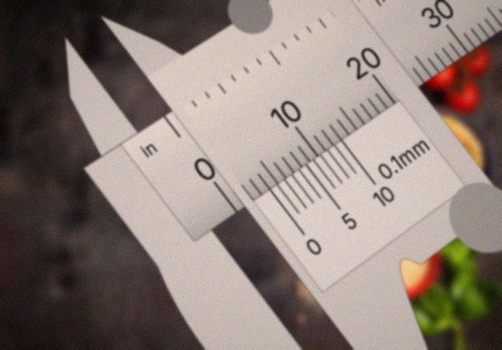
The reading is {"value": 4.0, "unit": "mm"}
